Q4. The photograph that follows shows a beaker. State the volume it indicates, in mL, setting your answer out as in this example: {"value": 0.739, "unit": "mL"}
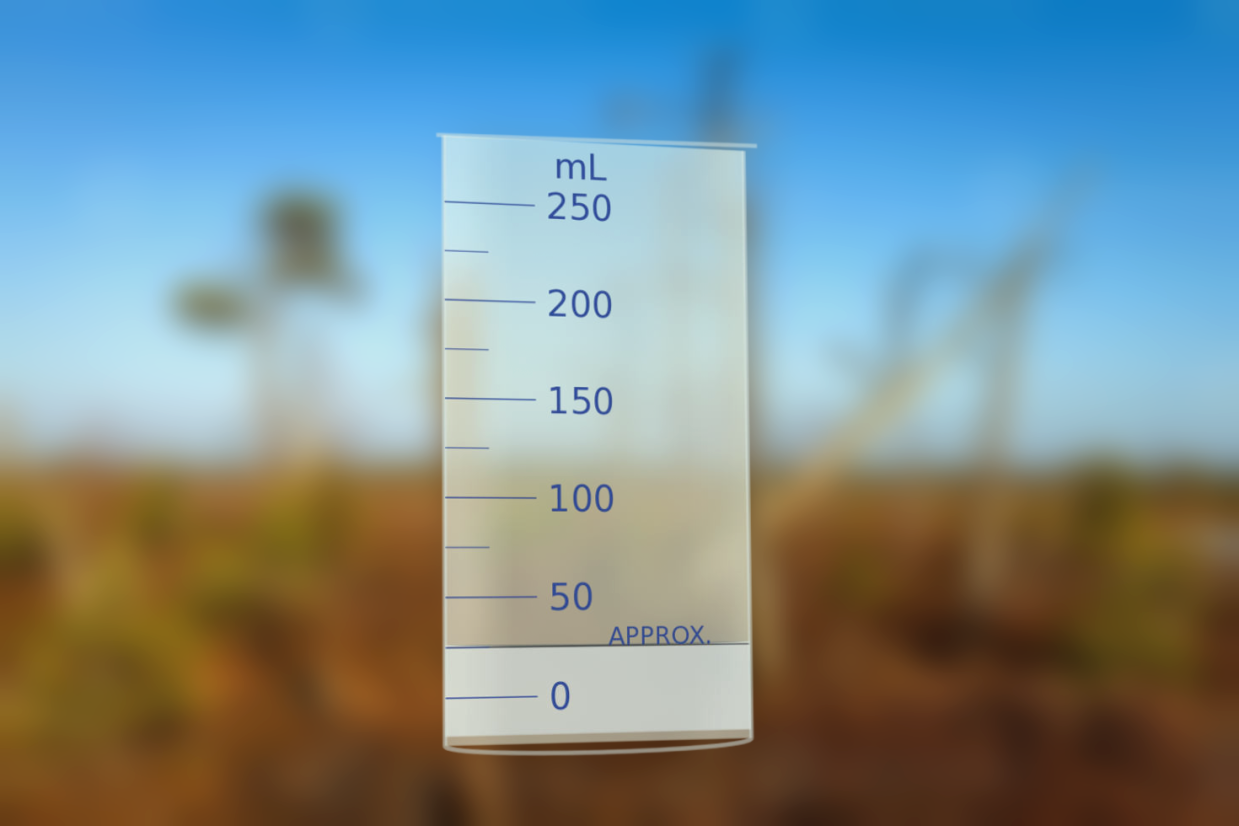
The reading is {"value": 25, "unit": "mL"}
